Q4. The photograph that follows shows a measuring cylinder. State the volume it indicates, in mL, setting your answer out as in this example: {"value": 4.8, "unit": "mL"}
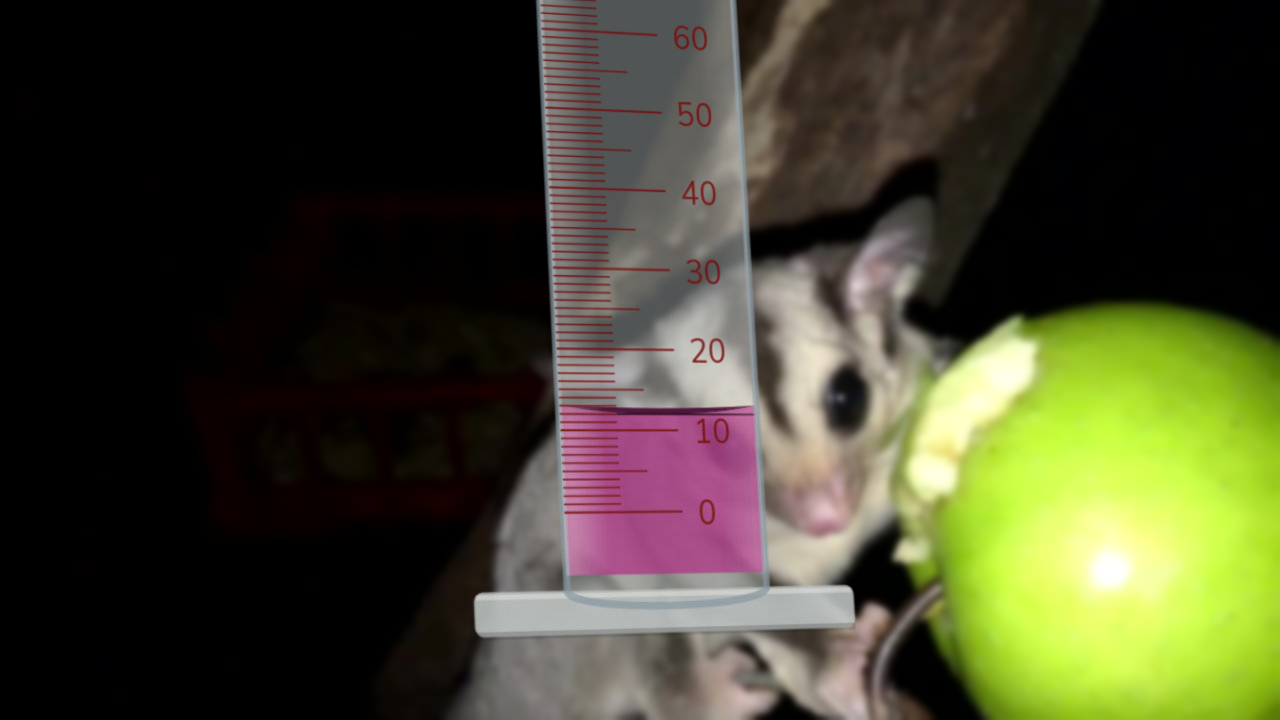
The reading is {"value": 12, "unit": "mL"}
